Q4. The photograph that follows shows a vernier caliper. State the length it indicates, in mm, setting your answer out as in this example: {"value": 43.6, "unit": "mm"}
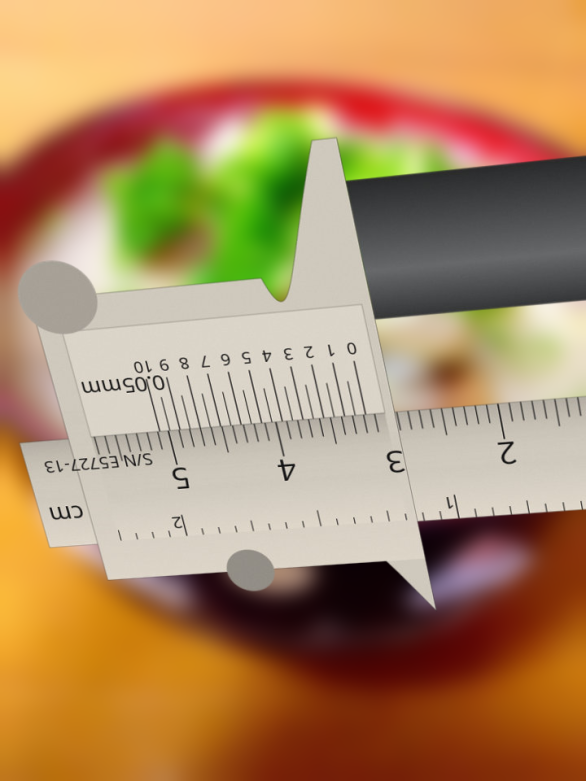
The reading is {"value": 31.8, "unit": "mm"}
